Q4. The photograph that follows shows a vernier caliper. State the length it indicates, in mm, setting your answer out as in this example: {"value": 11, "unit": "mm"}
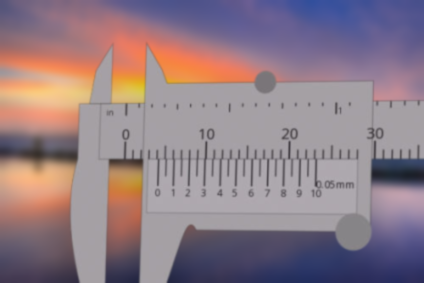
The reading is {"value": 4.2, "unit": "mm"}
